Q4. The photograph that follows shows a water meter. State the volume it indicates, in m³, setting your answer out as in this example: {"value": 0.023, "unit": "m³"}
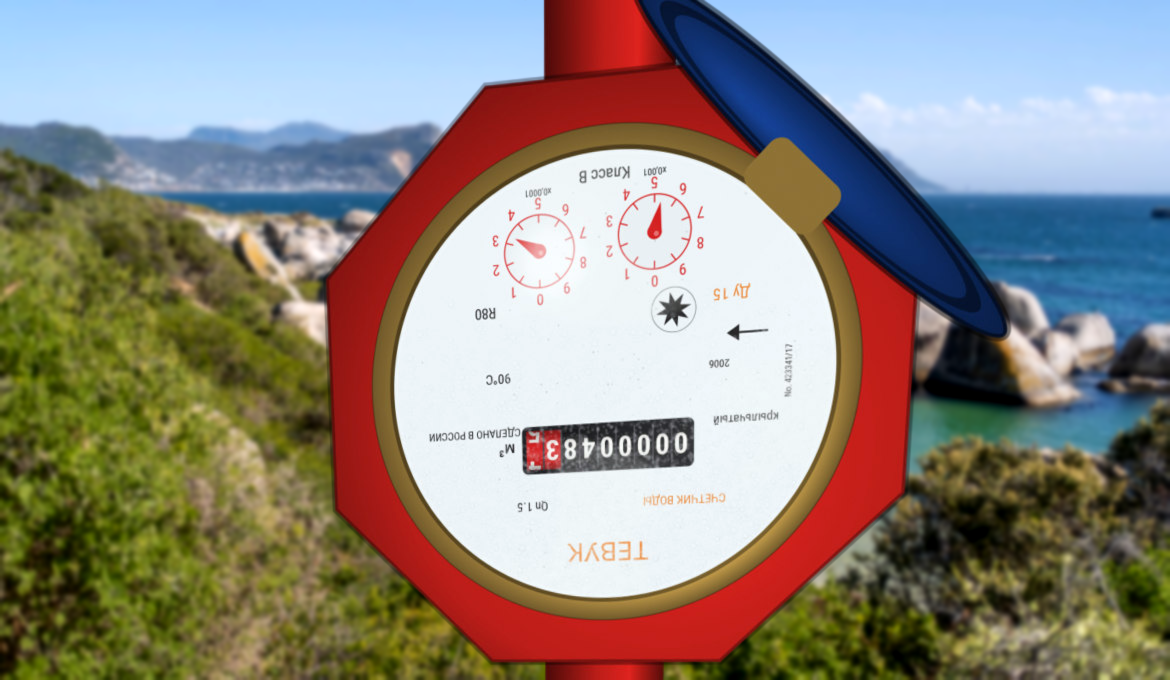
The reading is {"value": 48.3453, "unit": "m³"}
